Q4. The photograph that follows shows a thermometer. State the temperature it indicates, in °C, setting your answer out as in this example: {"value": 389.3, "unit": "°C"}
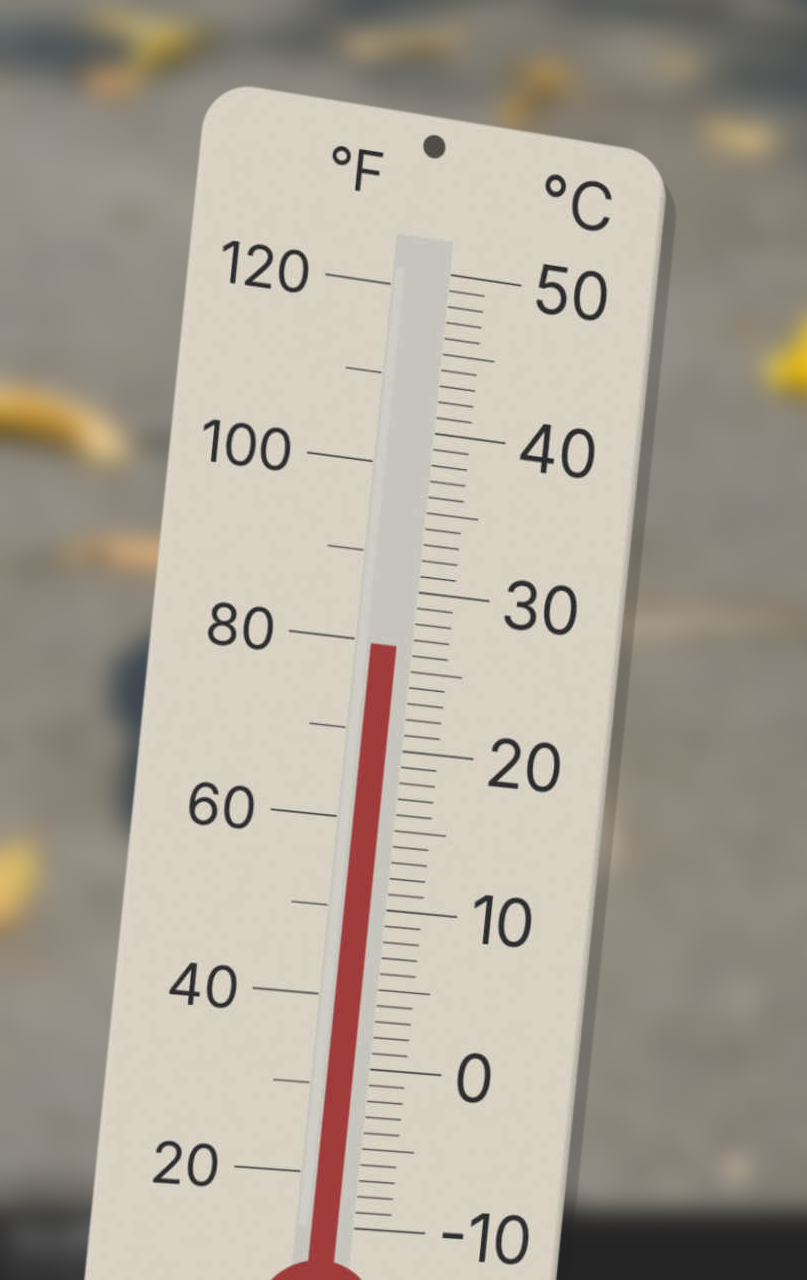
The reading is {"value": 26.5, "unit": "°C"}
